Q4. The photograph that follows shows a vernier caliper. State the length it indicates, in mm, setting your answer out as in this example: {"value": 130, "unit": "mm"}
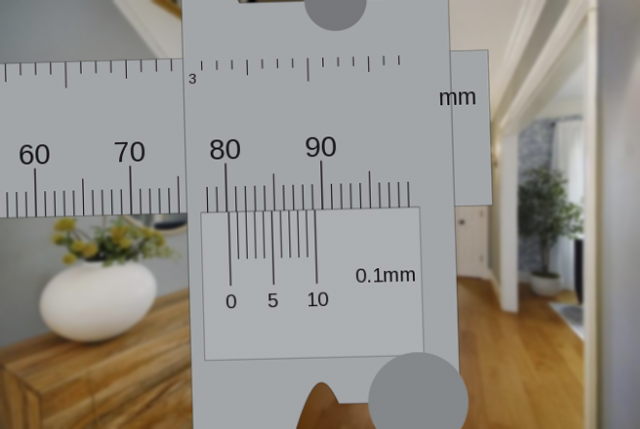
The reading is {"value": 80.2, "unit": "mm"}
